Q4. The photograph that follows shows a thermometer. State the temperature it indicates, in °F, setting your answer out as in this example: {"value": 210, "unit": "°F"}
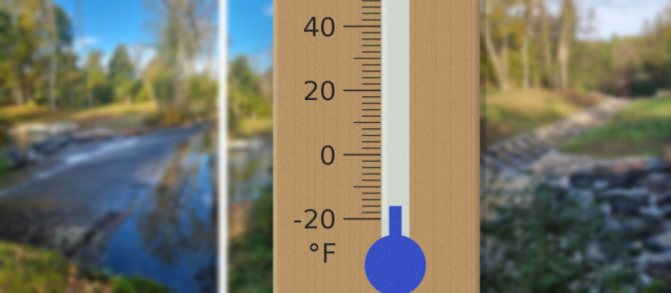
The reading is {"value": -16, "unit": "°F"}
